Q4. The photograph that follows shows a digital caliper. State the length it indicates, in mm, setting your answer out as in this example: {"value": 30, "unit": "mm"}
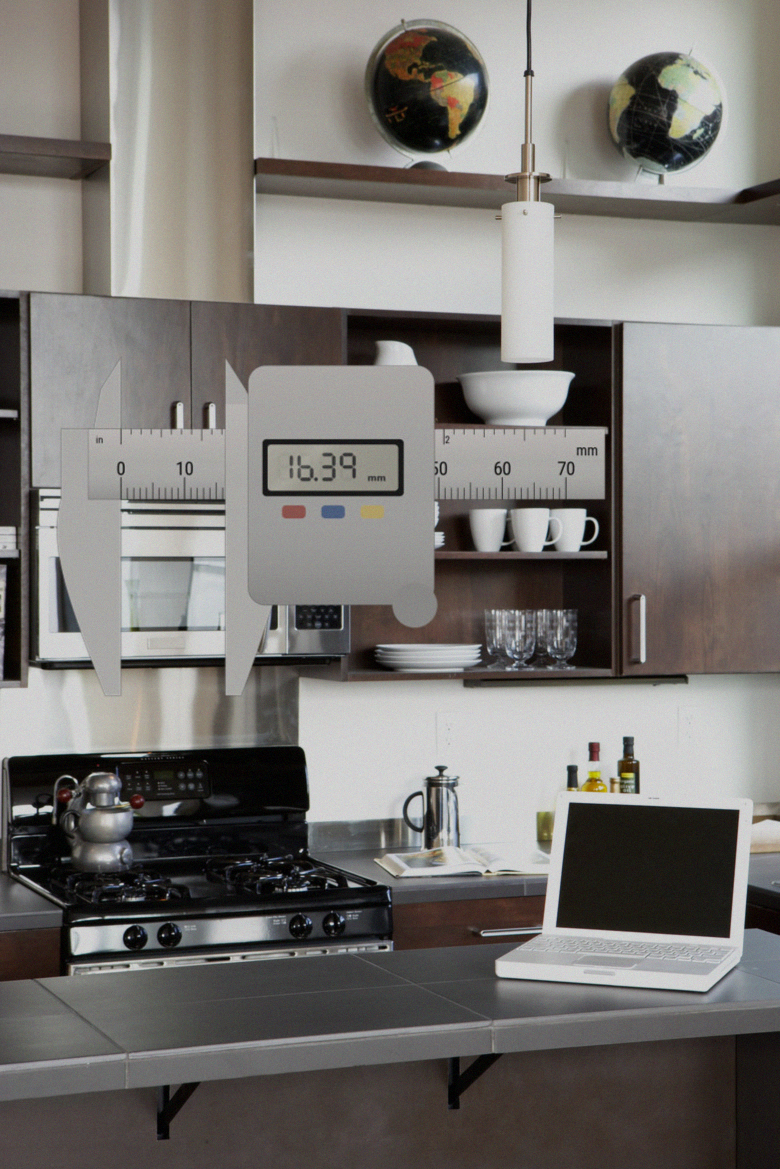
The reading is {"value": 16.39, "unit": "mm"}
